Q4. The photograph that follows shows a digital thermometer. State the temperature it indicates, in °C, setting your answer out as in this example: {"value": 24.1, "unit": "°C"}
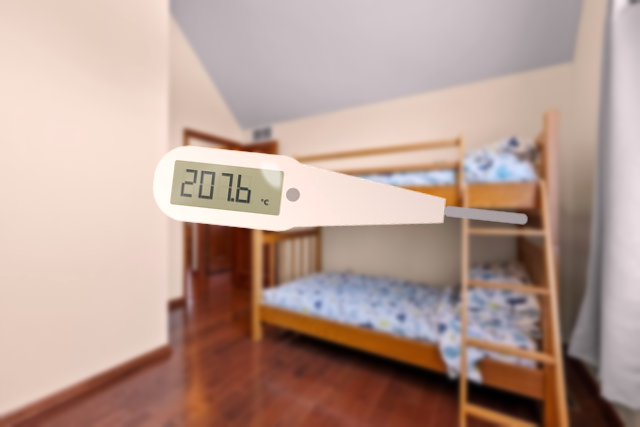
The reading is {"value": 207.6, "unit": "°C"}
